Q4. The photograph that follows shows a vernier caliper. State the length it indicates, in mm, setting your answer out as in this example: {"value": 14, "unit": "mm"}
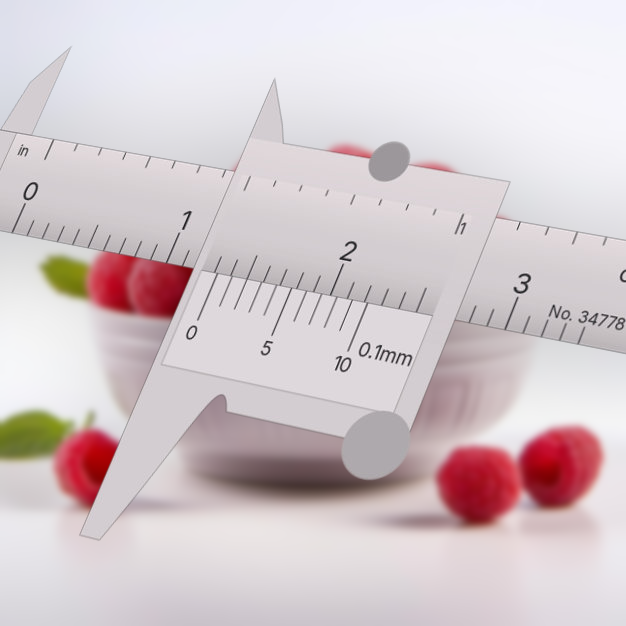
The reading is {"value": 13.2, "unit": "mm"}
